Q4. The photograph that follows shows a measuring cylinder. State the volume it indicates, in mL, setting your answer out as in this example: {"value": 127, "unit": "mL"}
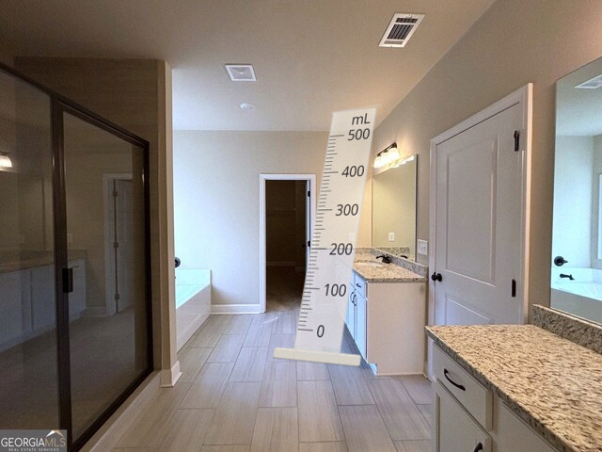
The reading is {"value": 200, "unit": "mL"}
